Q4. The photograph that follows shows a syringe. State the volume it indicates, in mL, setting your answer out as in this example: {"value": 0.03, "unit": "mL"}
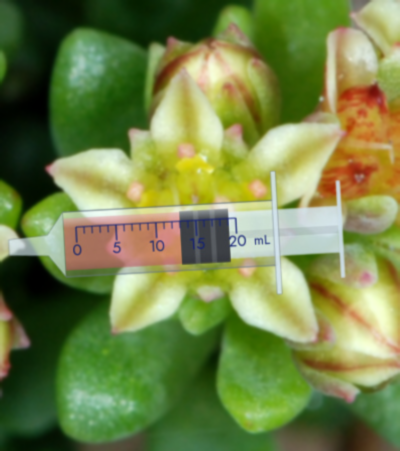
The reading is {"value": 13, "unit": "mL"}
